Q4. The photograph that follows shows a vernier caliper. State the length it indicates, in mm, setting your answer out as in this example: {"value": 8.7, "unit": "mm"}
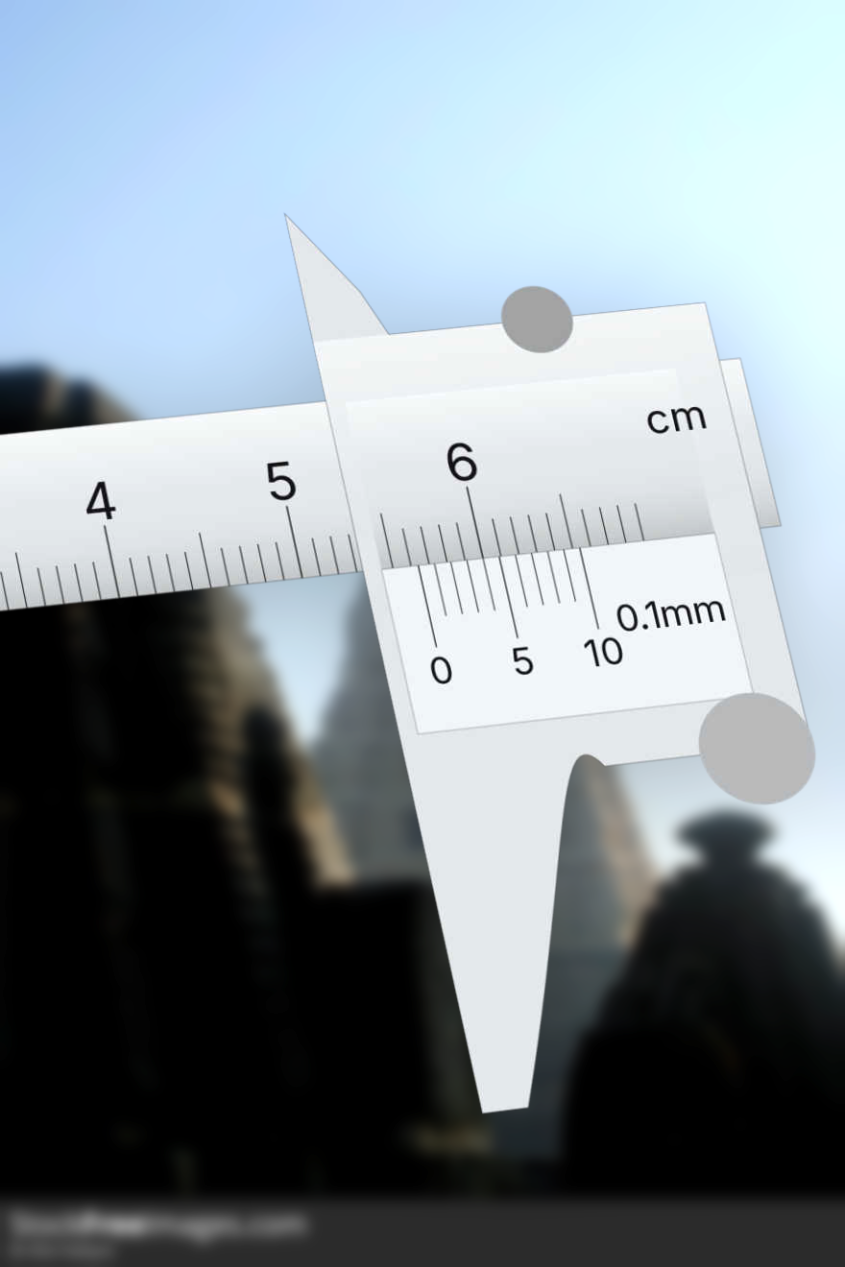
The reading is {"value": 56.4, "unit": "mm"}
